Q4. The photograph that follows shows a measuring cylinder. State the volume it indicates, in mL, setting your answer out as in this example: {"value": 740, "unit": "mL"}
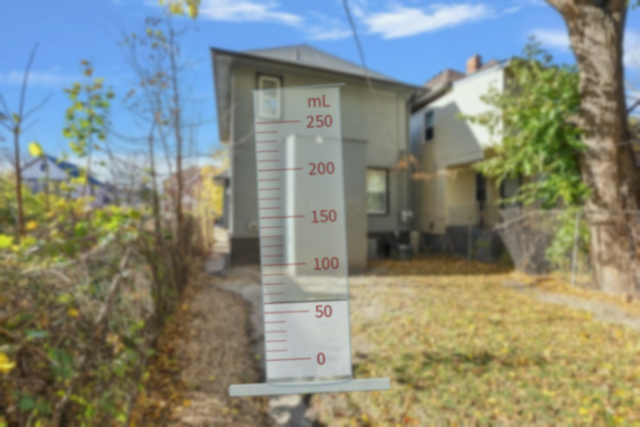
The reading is {"value": 60, "unit": "mL"}
